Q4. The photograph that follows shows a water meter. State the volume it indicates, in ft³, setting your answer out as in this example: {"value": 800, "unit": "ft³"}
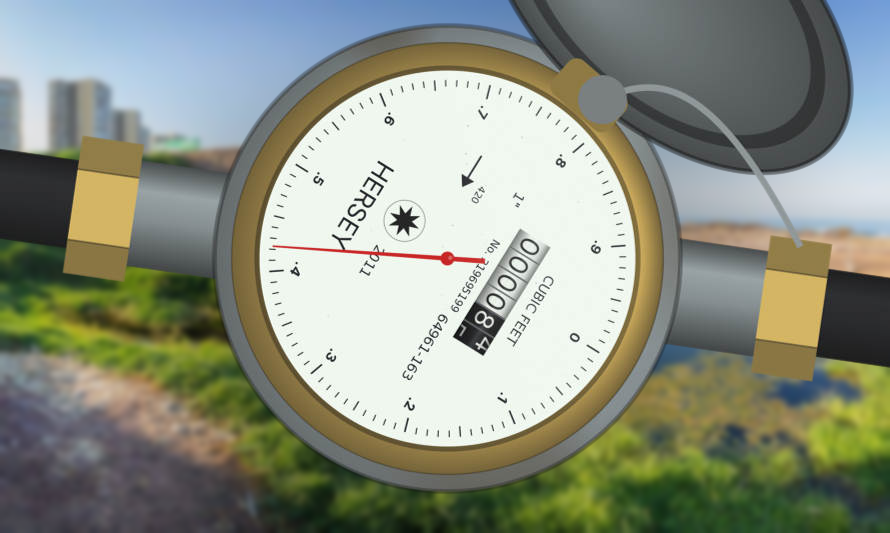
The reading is {"value": 84.42, "unit": "ft³"}
